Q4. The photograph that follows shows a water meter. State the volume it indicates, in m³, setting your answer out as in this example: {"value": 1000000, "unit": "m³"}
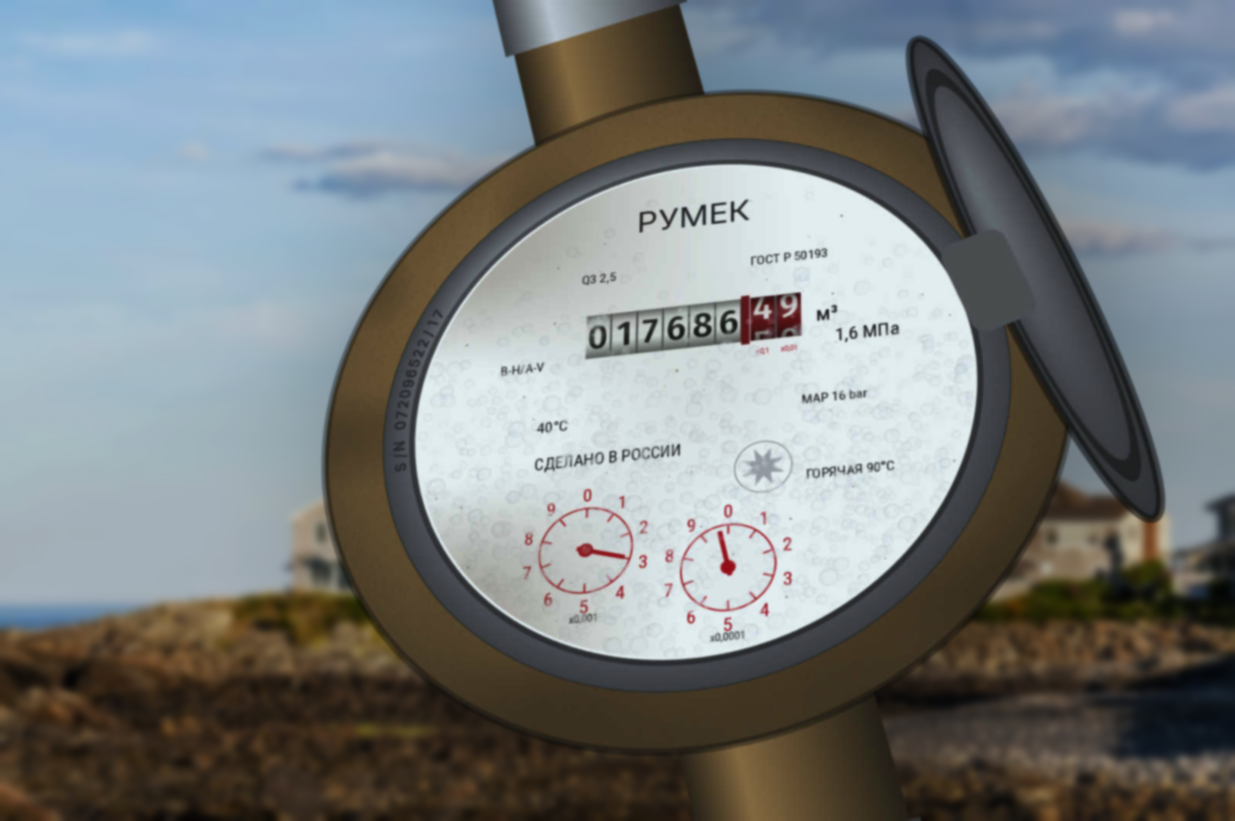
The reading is {"value": 17686.4929, "unit": "m³"}
